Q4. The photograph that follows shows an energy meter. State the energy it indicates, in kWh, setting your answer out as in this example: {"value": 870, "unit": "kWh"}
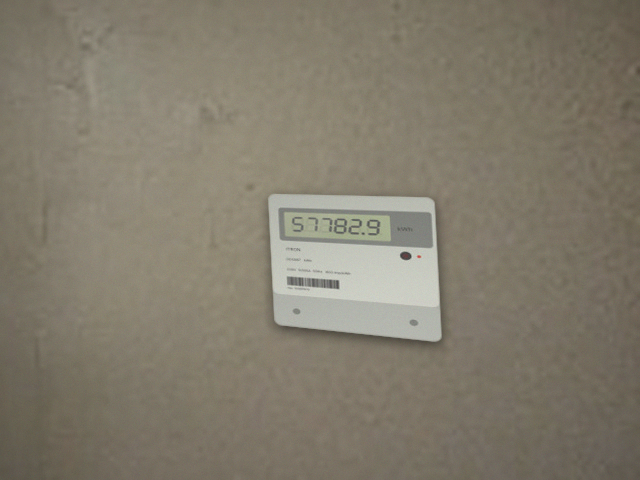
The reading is {"value": 57782.9, "unit": "kWh"}
